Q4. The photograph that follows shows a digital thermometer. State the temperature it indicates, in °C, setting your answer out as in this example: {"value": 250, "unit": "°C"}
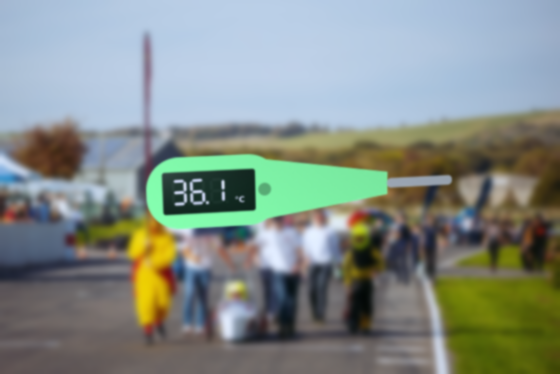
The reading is {"value": 36.1, "unit": "°C"}
